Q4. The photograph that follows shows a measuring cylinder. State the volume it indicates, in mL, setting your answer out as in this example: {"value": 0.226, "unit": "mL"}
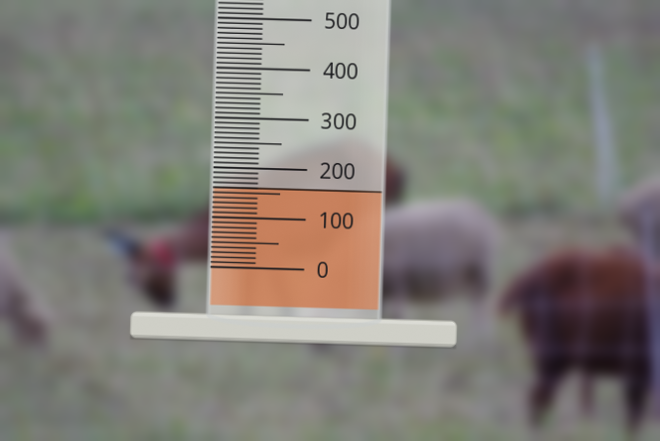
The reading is {"value": 160, "unit": "mL"}
